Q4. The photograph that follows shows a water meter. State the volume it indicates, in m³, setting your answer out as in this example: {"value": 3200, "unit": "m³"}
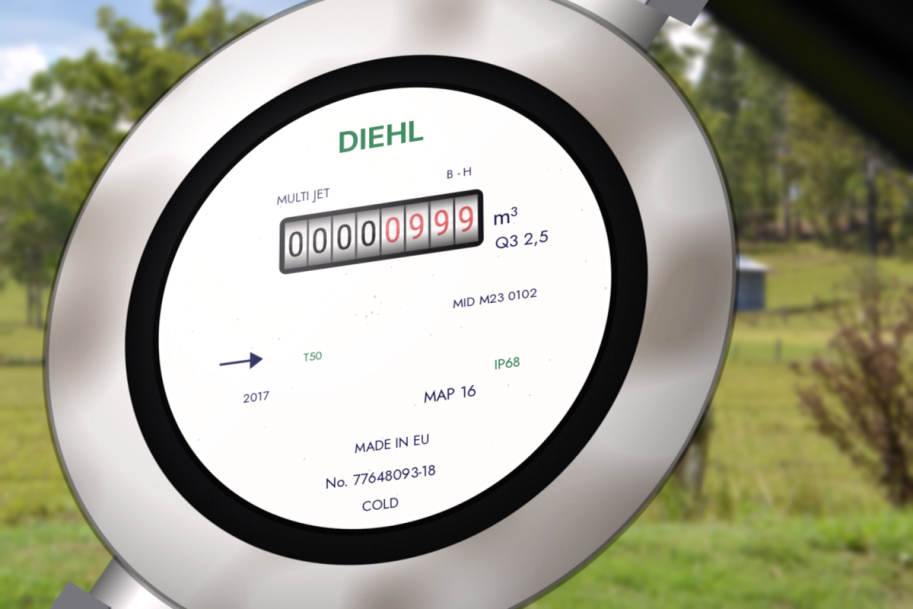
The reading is {"value": 0.0999, "unit": "m³"}
